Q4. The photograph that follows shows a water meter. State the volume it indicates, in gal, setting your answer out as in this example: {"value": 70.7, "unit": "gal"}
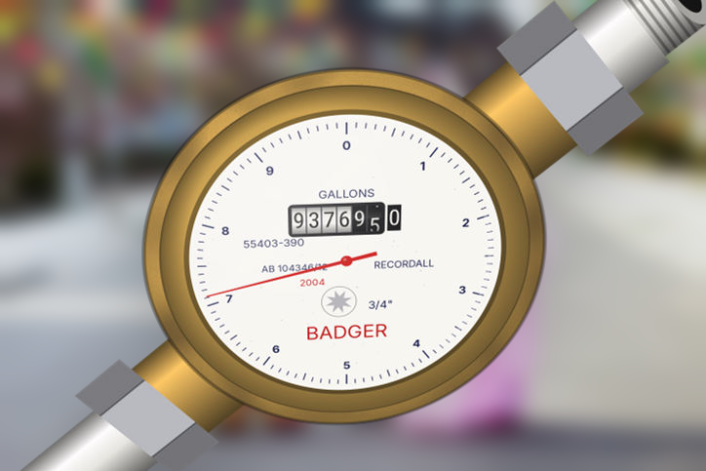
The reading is {"value": 9376947.1, "unit": "gal"}
